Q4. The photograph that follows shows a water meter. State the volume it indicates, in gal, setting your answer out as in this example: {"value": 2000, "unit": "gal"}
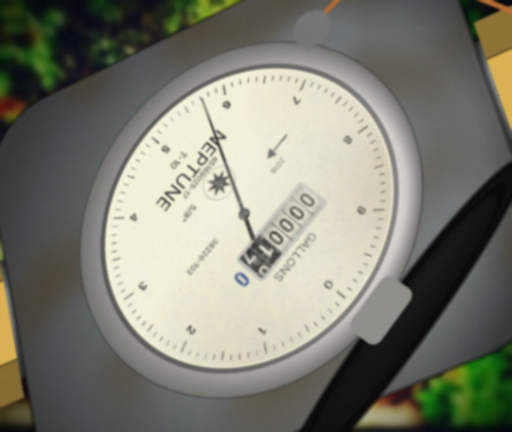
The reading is {"value": 165.7, "unit": "gal"}
